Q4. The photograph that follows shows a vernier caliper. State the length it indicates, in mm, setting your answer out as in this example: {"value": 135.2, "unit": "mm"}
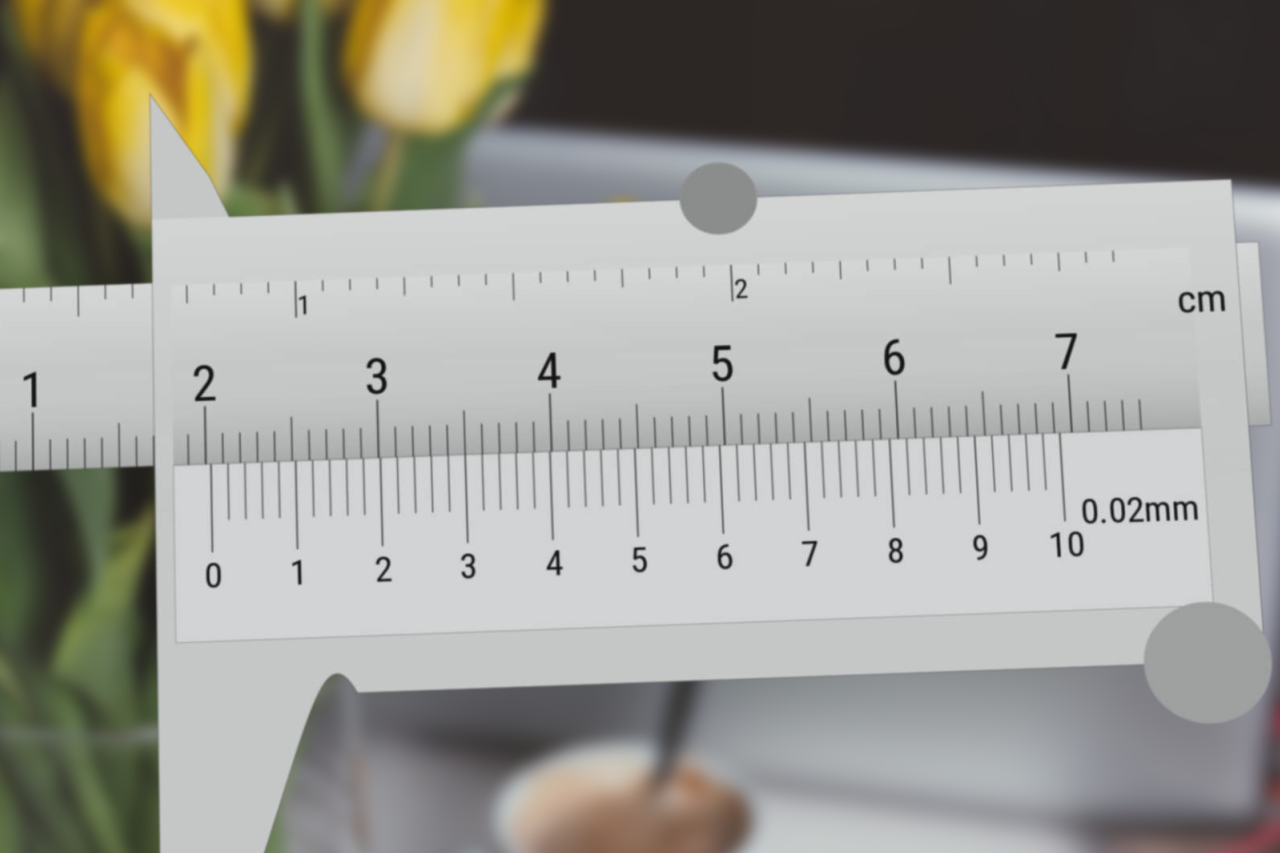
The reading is {"value": 20.3, "unit": "mm"}
